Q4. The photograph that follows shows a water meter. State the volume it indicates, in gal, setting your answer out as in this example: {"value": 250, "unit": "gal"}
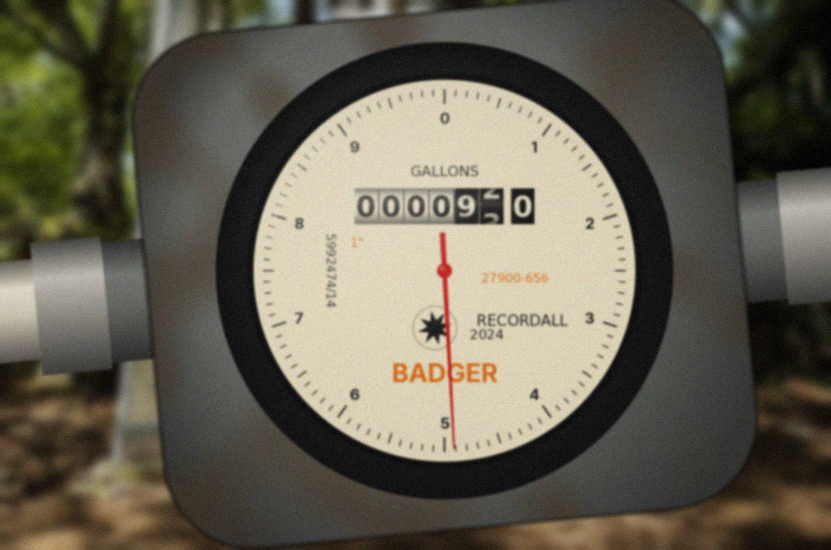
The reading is {"value": 924.9, "unit": "gal"}
